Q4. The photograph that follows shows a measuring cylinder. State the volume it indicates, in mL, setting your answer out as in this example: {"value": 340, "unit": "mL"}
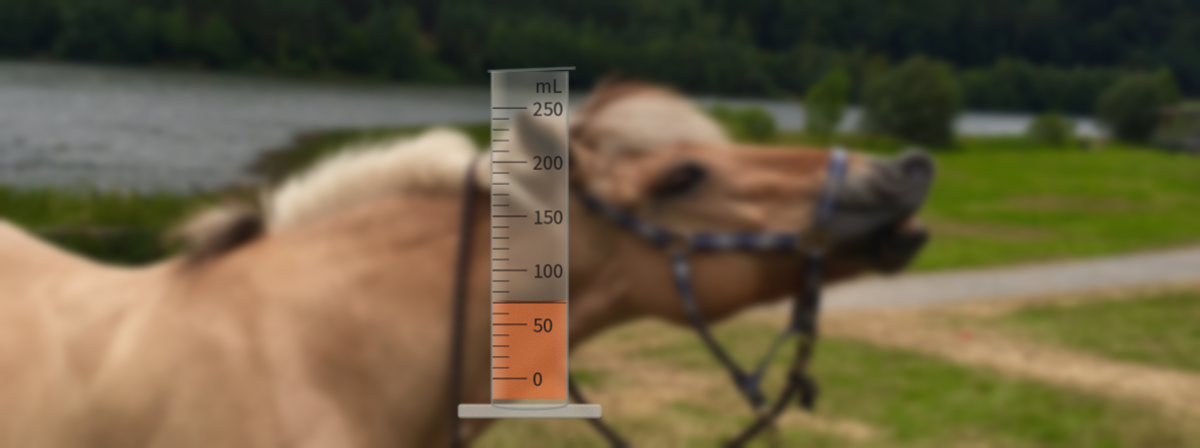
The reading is {"value": 70, "unit": "mL"}
